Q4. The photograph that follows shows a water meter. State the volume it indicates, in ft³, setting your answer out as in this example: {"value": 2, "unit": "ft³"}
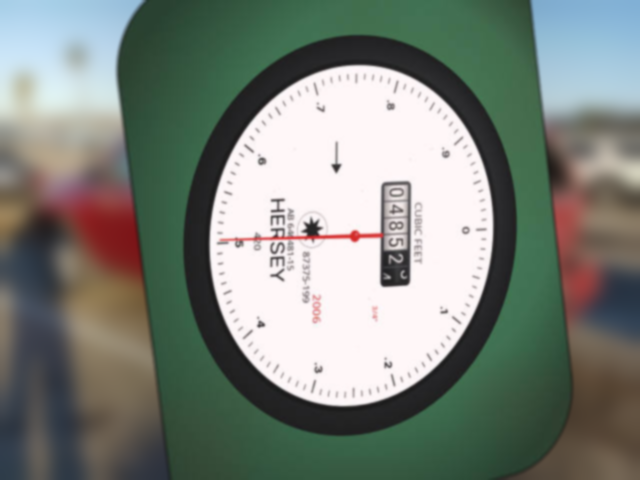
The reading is {"value": 48523.50, "unit": "ft³"}
